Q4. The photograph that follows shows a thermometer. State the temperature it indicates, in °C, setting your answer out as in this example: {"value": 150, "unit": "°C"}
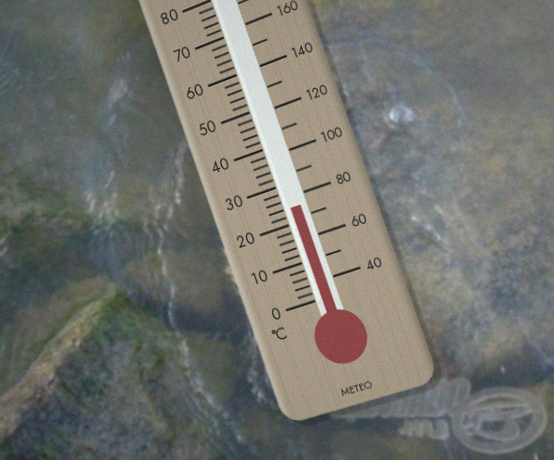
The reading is {"value": 24, "unit": "°C"}
